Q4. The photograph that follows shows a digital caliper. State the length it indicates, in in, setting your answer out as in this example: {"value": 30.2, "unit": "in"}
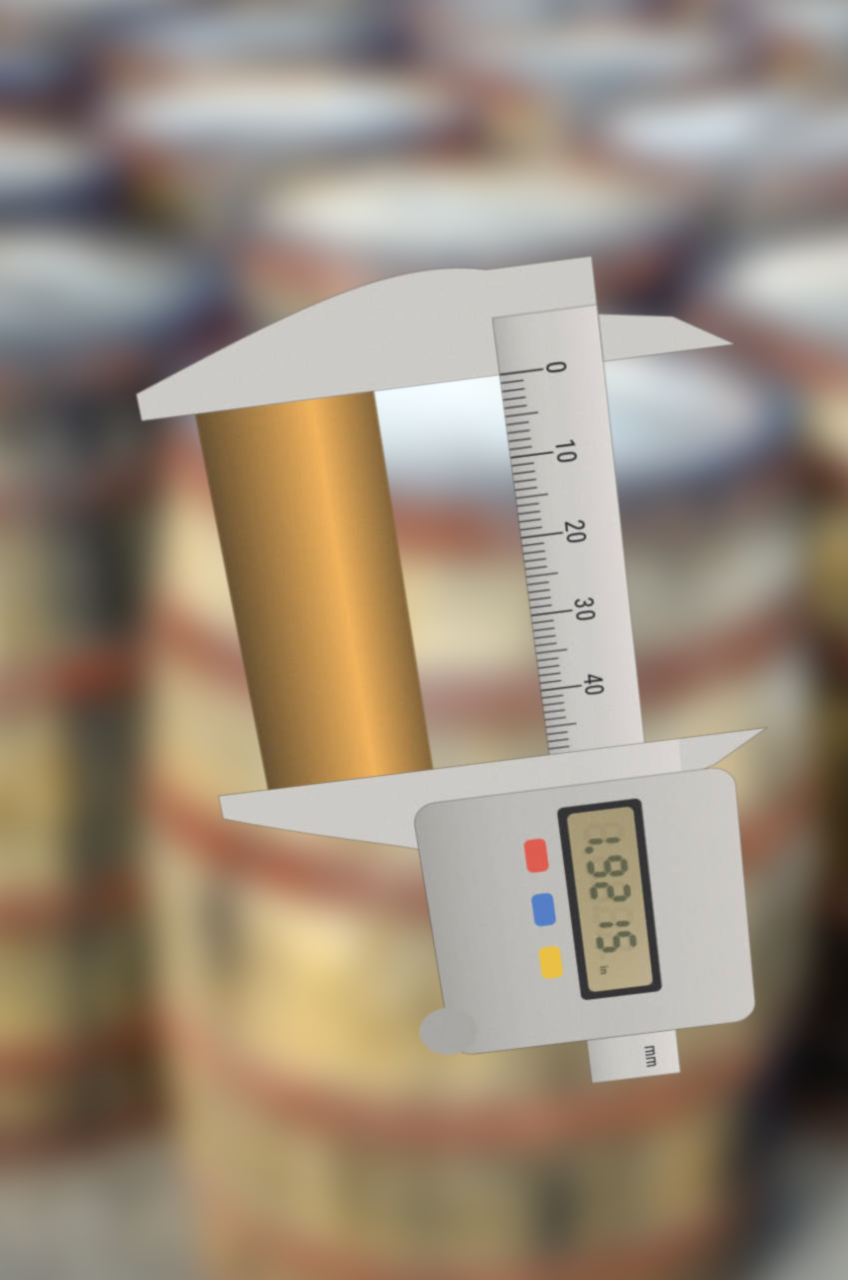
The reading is {"value": 1.9215, "unit": "in"}
